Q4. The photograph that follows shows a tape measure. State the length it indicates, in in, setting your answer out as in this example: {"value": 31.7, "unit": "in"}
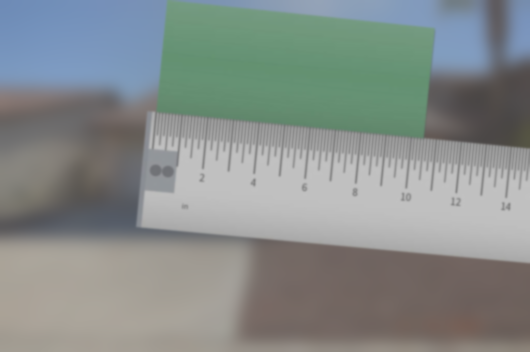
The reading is {"value": 10.5, "unit": "in"}
